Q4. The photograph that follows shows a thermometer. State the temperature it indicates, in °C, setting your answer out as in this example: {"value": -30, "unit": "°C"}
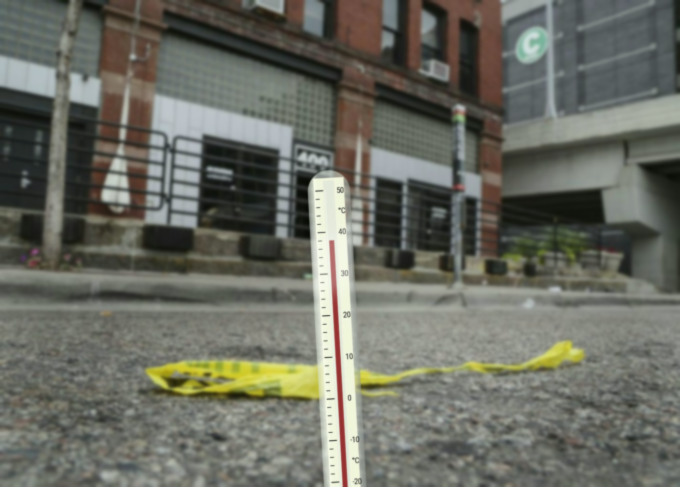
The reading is {"value": 38, "unit": "°C"}
